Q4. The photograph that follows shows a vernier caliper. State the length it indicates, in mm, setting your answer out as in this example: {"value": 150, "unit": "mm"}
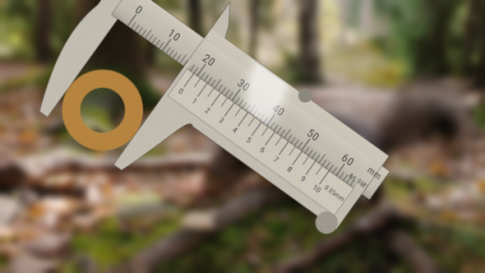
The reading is {"value": 19.0, "unit": "mm"}
